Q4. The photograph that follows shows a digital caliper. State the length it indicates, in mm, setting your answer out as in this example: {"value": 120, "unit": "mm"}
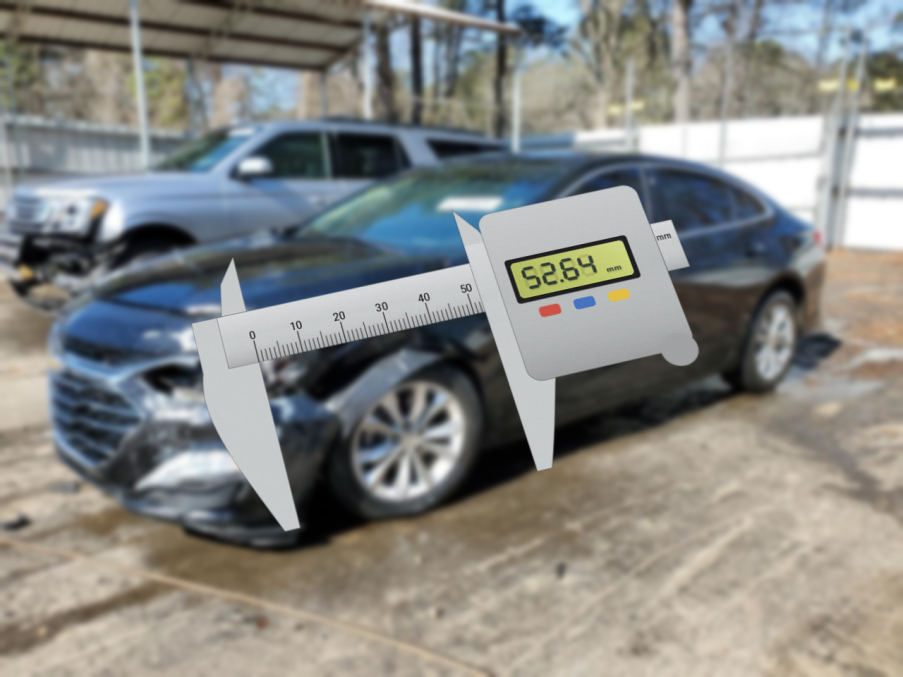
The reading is {"value": 52.64, "unit": "mm"}
